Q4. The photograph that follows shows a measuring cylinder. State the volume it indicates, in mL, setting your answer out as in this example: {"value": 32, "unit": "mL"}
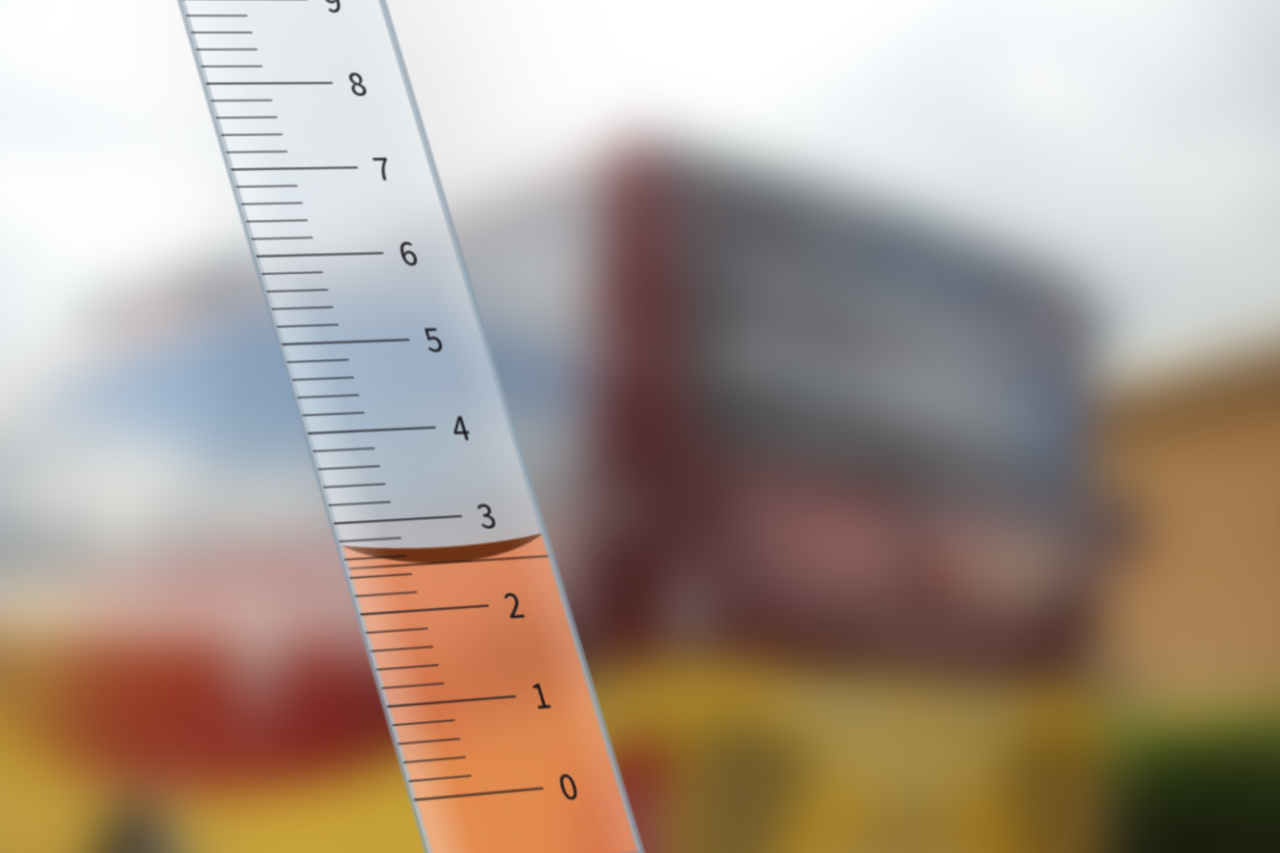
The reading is {"value": 2.5, "unit": "mL"}
